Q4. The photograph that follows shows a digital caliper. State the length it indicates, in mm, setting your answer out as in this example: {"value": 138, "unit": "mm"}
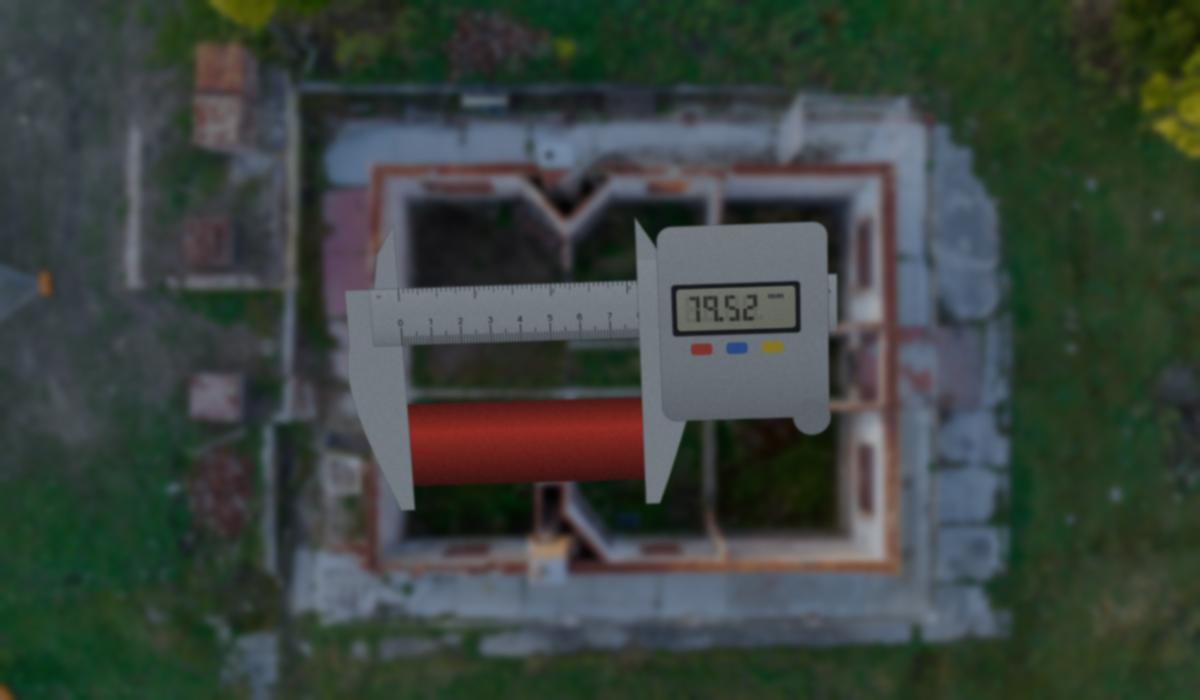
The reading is {"value": 79.52, "unit": "mm"}
